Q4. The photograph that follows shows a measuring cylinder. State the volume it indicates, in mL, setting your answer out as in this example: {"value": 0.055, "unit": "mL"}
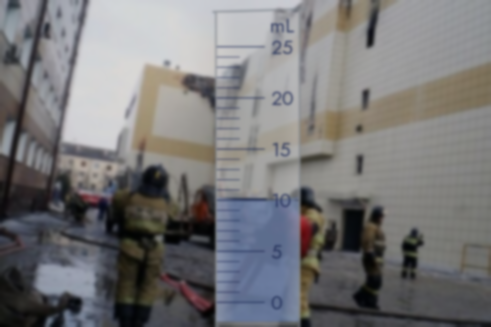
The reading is {"value": 10, "unit": "mL"}
